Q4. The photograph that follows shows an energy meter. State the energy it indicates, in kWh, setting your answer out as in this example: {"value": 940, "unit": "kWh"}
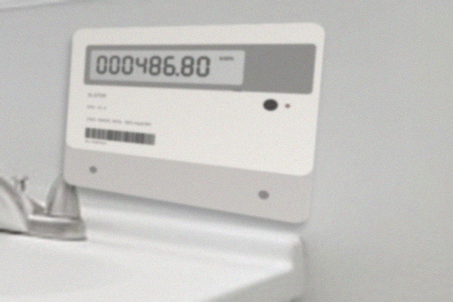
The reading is {"value": 486.80, "unit": "kWh"}
